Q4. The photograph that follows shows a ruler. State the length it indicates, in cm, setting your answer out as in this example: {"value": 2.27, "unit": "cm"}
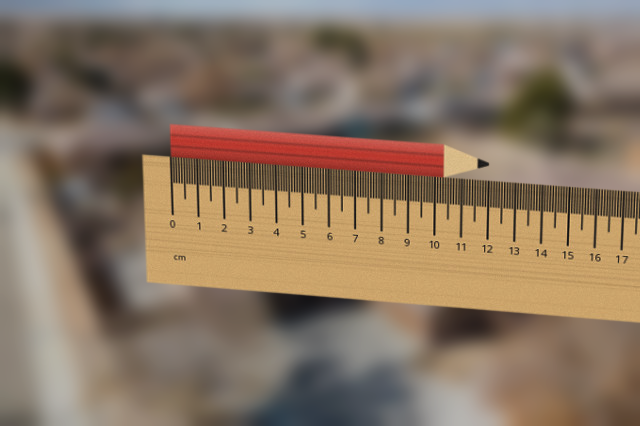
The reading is {"value": 12, "unit": "cm"}
